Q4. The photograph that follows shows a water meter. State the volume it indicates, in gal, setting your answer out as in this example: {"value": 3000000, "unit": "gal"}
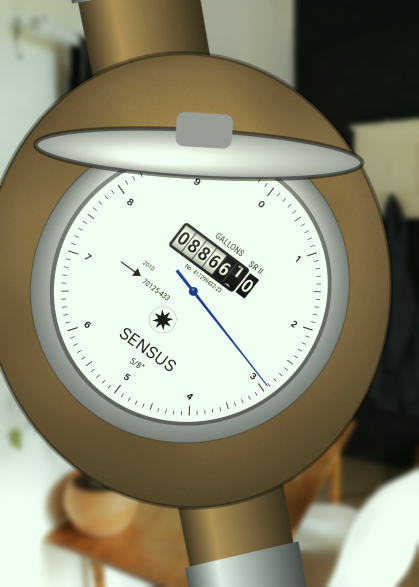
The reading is {"value": 886612.9, "unit": "gal"}
